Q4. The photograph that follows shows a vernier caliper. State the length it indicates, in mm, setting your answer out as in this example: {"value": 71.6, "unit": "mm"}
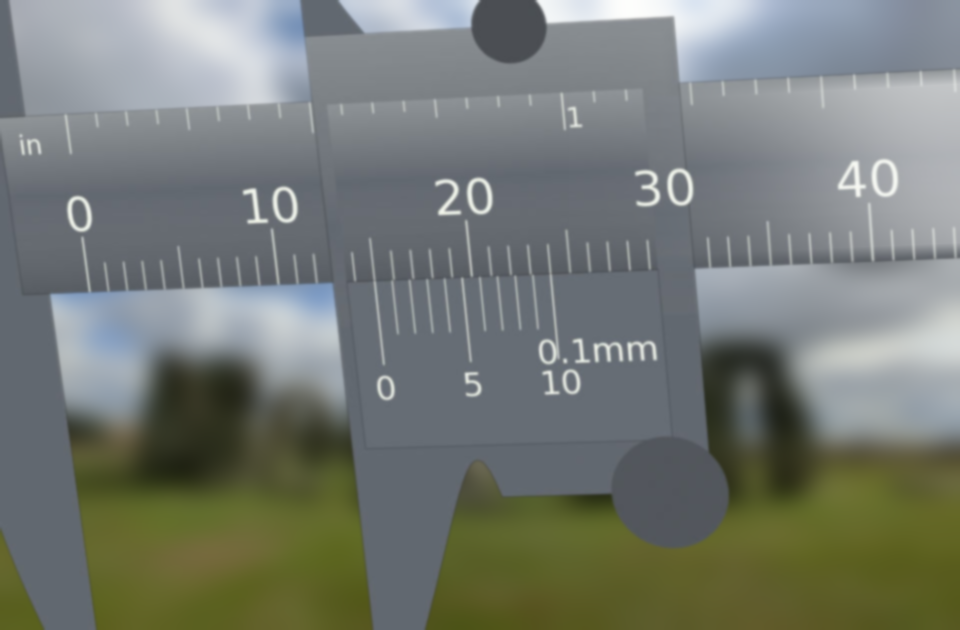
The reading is {"value": 15.0, "unit": "mm"}
